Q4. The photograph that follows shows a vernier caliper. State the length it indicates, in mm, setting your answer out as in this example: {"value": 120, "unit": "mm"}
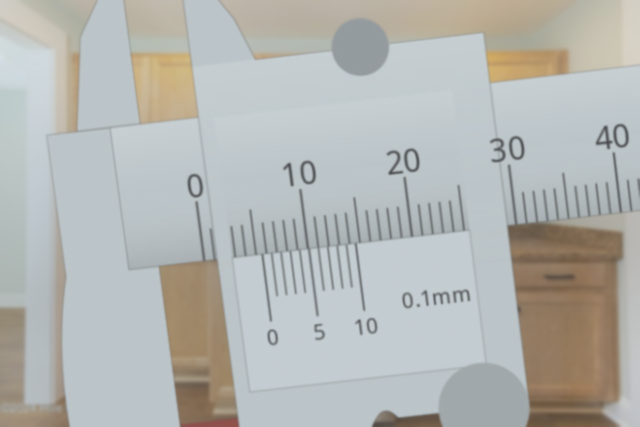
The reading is {"value": 5.6, "unit": "mm"}
